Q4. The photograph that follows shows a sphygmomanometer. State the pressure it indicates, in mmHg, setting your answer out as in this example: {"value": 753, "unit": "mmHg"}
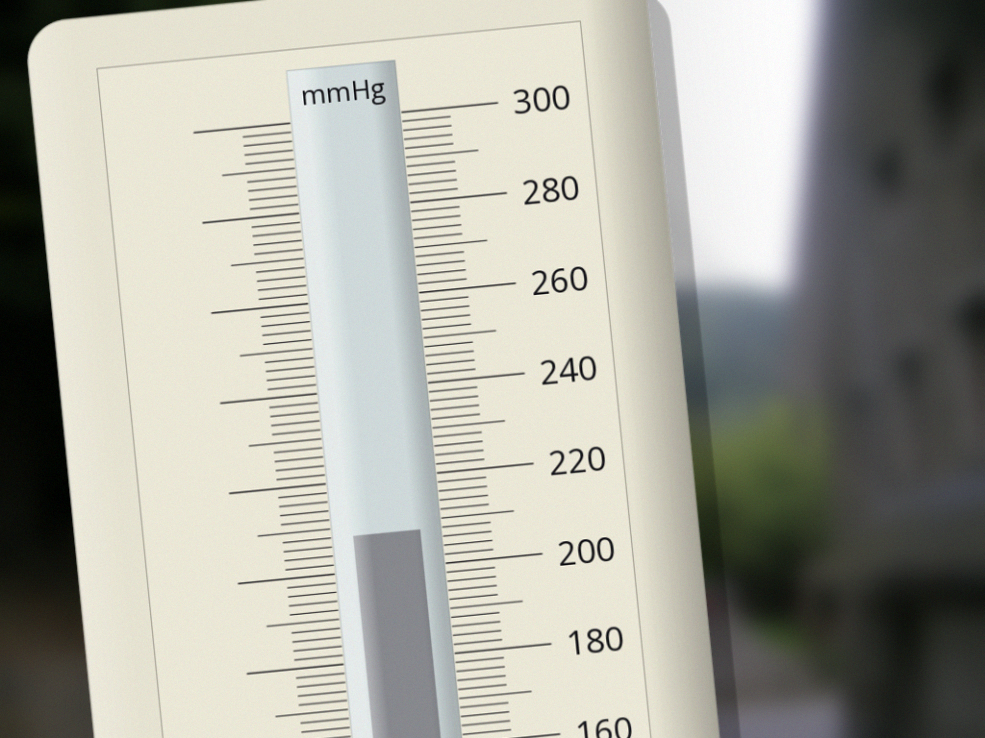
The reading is {"value": 208, "unit": "mmHg"}
